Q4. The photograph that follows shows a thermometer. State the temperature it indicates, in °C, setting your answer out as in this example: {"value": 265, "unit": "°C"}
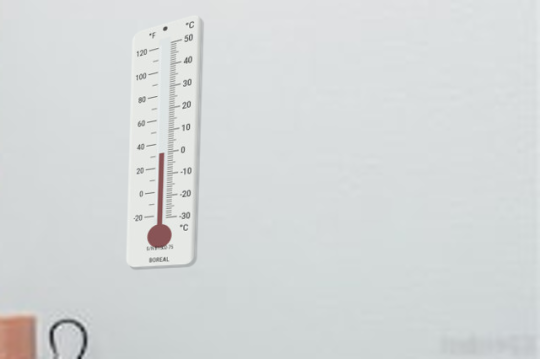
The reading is {"value": 0, "unit": "°C"}
